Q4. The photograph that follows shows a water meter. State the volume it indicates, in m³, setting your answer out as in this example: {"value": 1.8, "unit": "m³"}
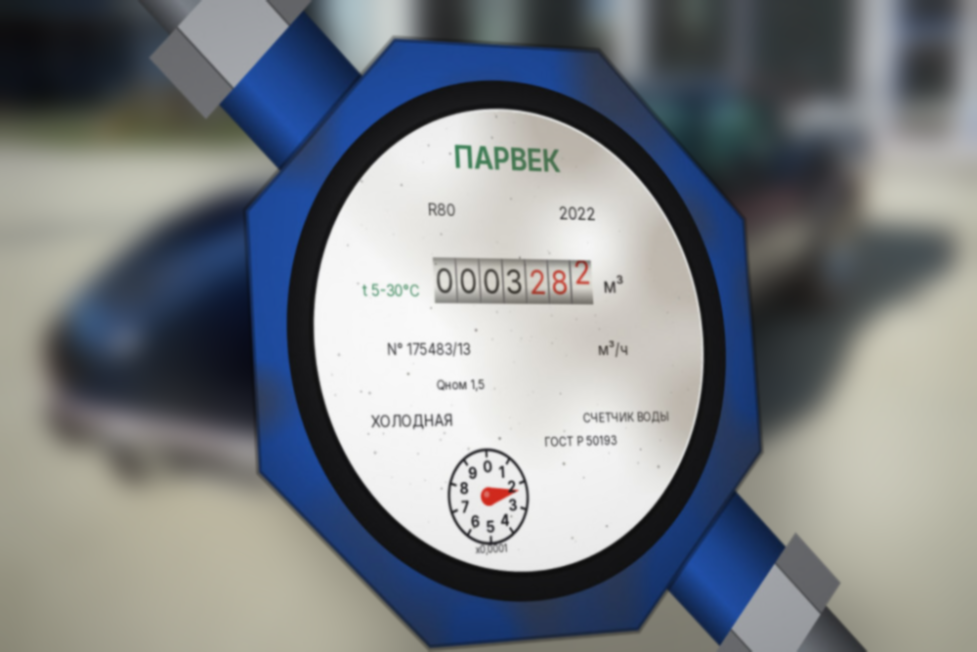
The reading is {"value": 3.2822, "unit": "m³"}
